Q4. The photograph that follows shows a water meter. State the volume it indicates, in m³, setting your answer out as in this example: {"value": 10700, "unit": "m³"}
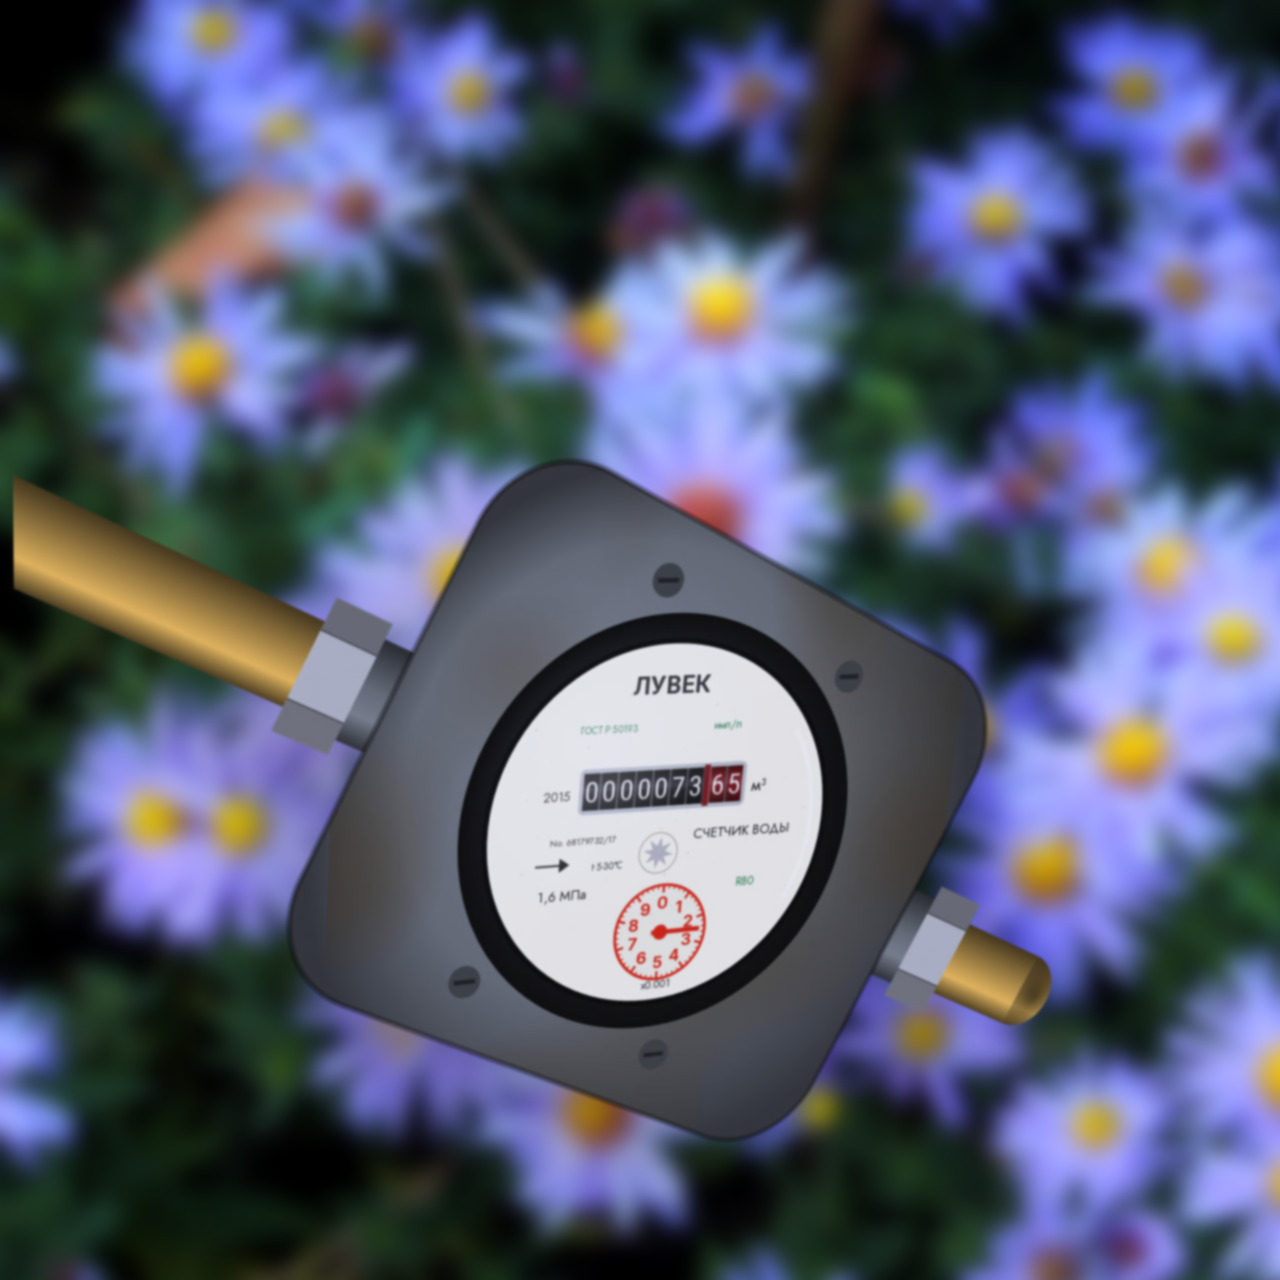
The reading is {"value": 73.652, "unit": "m³"}
